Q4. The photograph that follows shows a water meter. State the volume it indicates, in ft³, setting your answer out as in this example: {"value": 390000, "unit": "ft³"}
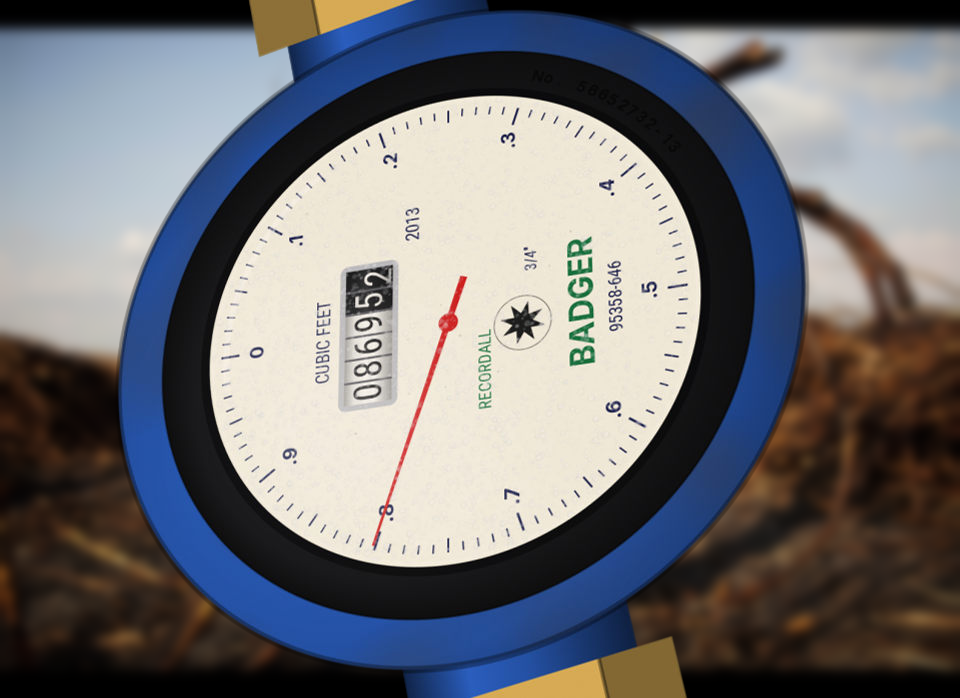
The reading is {"value": 86951.80, "unit": "ft³"}
